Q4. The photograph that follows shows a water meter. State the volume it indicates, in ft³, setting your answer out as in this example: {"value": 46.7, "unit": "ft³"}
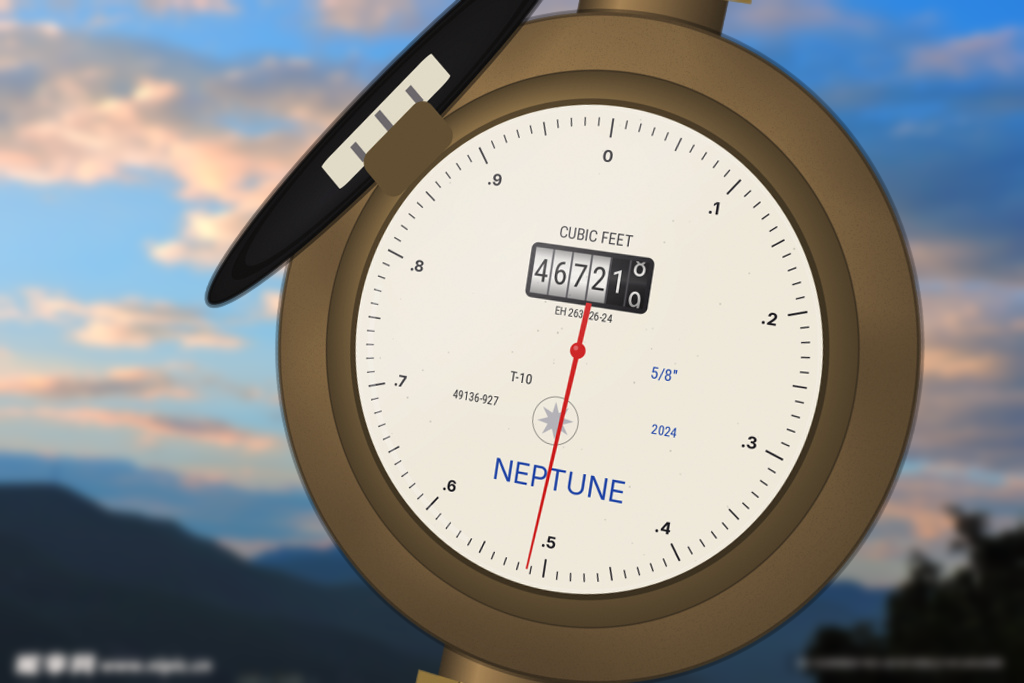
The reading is {"value": 467218.51, "unit": "ft³"}
